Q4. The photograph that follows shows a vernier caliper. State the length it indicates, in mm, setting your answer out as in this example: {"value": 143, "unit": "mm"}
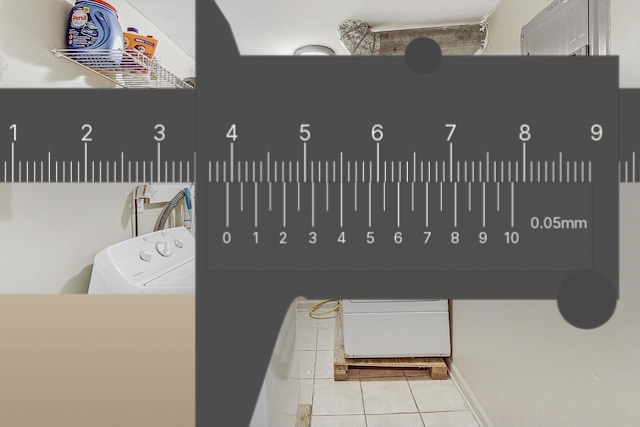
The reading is {"value": 39.4, "unit": "mm"}
